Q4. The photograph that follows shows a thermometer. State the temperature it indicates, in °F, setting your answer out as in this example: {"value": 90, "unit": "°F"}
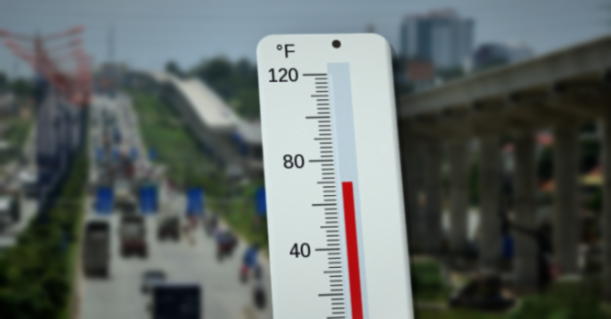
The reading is {"value": 70, "unit": "°F"}
